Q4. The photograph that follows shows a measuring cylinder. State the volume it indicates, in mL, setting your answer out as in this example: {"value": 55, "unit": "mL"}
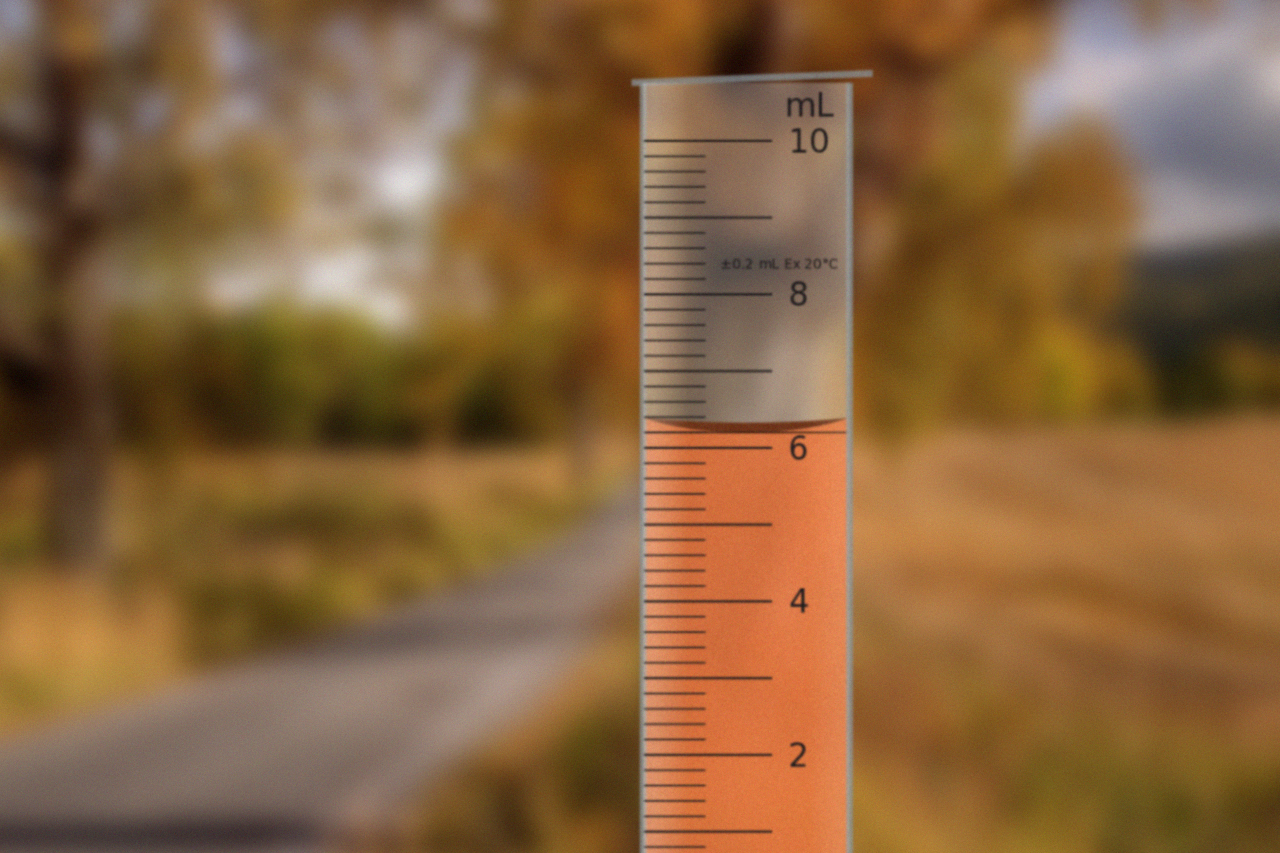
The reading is {"value": 6.2, "unit": "mL"}
